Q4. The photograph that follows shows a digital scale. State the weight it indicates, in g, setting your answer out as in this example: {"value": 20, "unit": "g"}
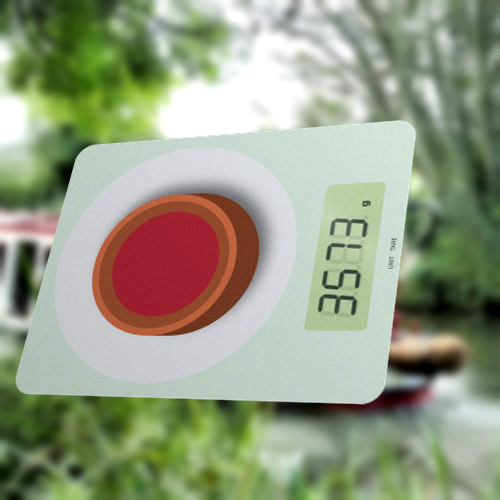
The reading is {"value": 3573, "unit": "g"}
